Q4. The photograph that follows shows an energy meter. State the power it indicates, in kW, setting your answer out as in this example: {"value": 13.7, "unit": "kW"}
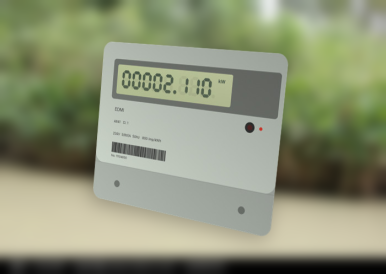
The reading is {"value": 2.110, "unit": "kW"}
